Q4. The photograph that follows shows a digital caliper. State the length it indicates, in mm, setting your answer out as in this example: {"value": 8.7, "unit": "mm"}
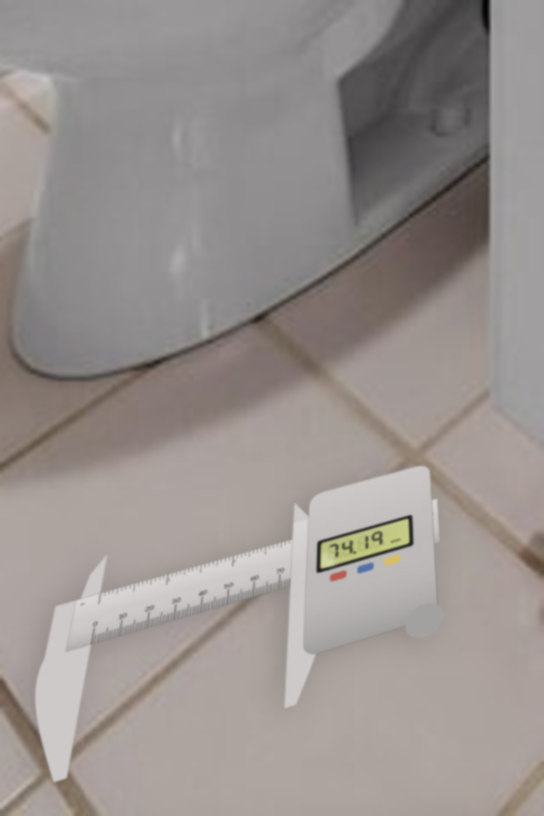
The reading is {"value": 74.19, "unit": "mm"}
